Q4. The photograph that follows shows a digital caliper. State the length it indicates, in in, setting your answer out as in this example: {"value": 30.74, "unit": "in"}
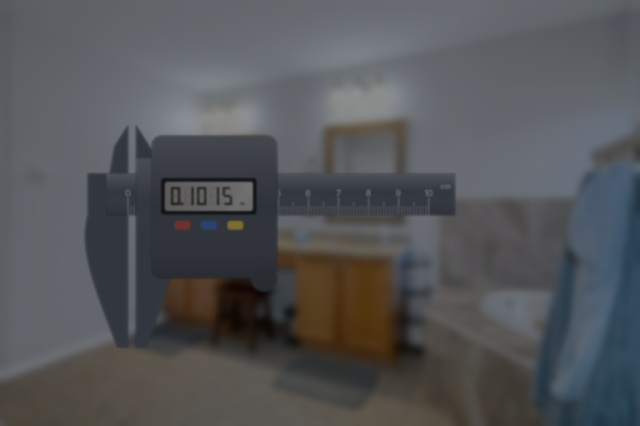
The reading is {"value": 0.1015, "unit": "in"}
